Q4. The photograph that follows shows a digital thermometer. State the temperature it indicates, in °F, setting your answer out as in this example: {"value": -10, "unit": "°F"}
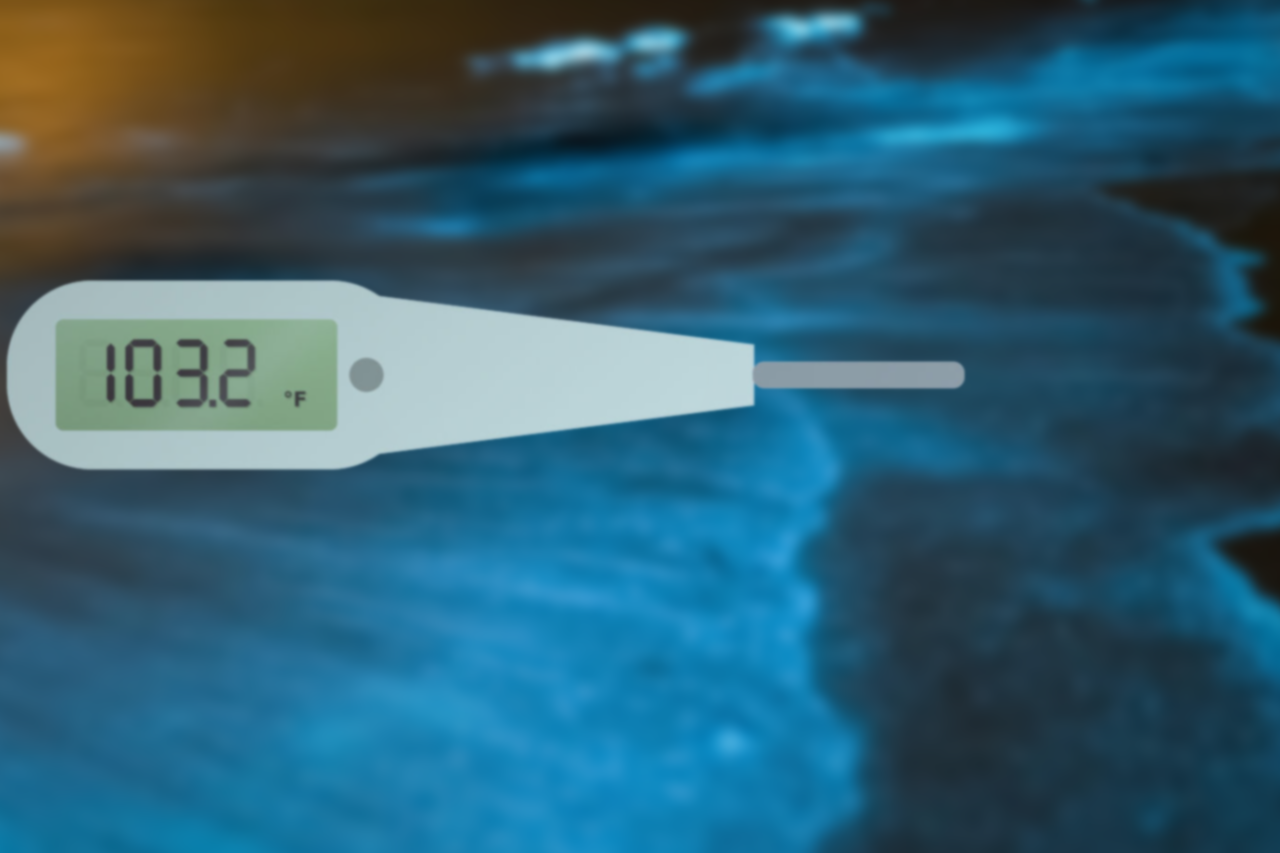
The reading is {"value": 103.2, "unit": "°F"}
